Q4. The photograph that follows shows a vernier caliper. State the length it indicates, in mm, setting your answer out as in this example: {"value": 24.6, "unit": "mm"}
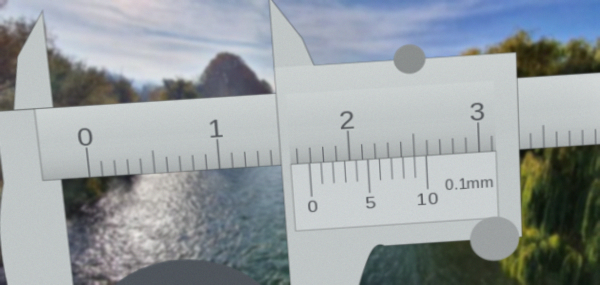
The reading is {"value": 16.9, "unit": "mm"}
